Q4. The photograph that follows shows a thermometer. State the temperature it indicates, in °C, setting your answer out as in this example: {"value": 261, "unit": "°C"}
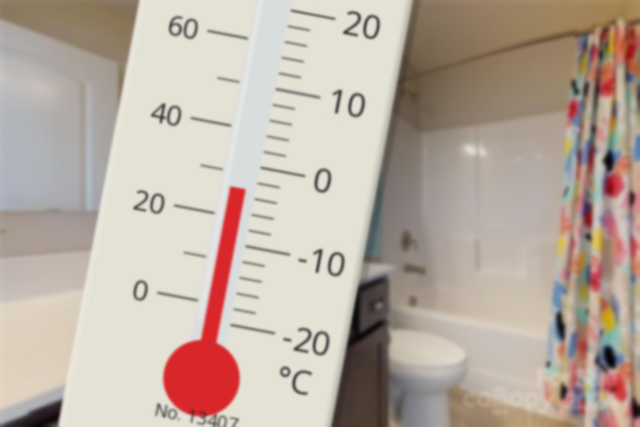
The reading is {"value": -3, "unit": "°C"}
